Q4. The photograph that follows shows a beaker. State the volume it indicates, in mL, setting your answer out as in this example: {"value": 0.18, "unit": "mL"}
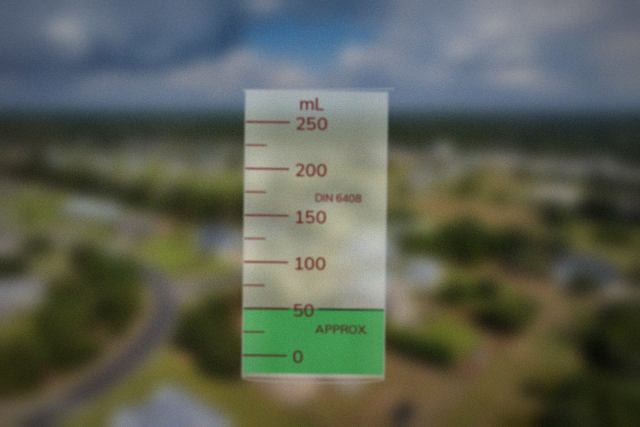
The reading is {"value": 50, "unit": "mL"}
